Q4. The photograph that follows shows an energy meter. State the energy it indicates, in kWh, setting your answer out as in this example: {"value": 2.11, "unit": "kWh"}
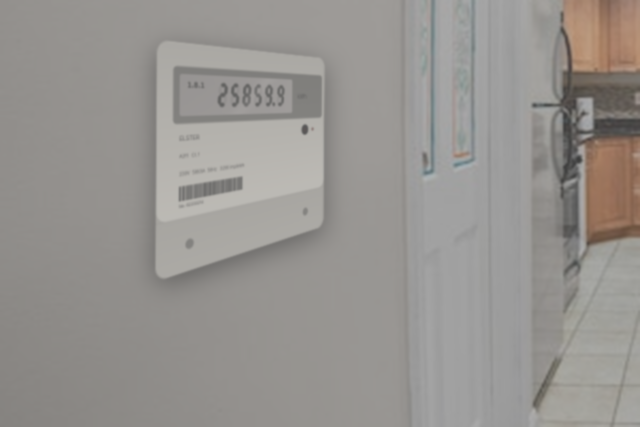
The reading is {"value": 25859.9, "unit": "kWh"}
